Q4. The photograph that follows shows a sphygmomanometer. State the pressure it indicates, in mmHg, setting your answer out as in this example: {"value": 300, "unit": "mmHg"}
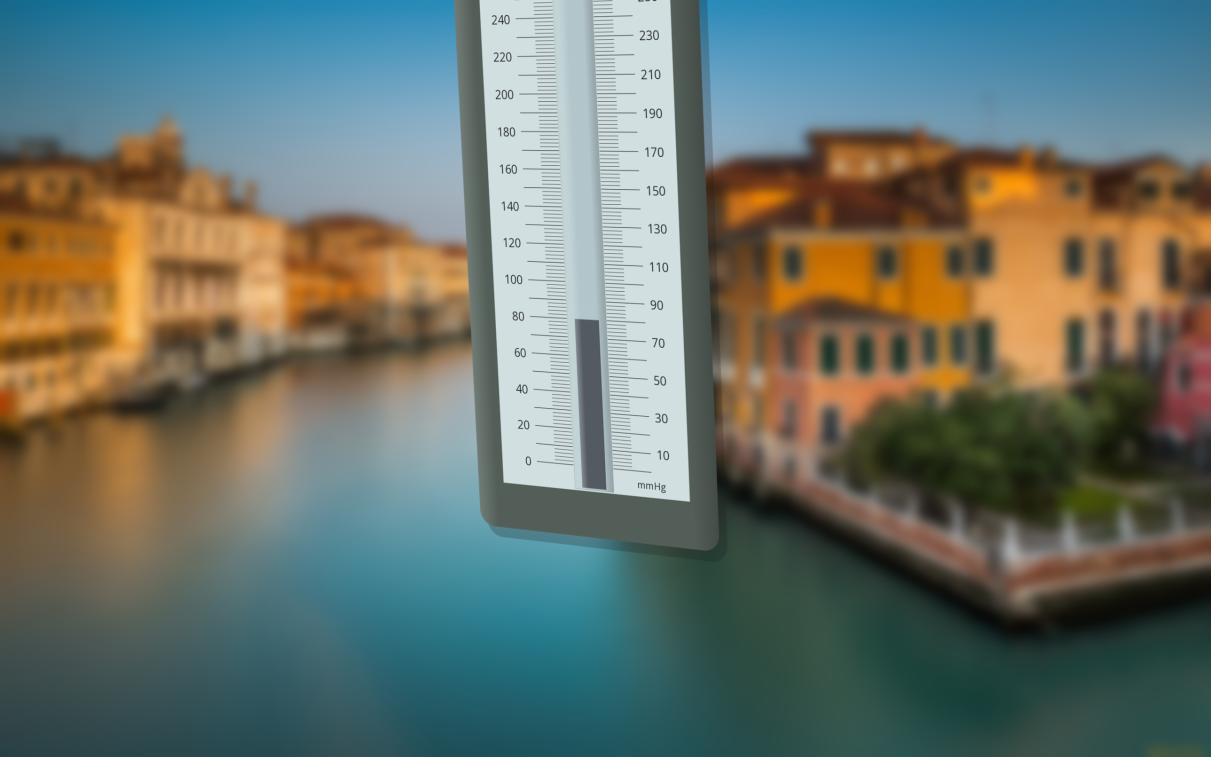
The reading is {"value": 80, "unit": "mmHg"}
